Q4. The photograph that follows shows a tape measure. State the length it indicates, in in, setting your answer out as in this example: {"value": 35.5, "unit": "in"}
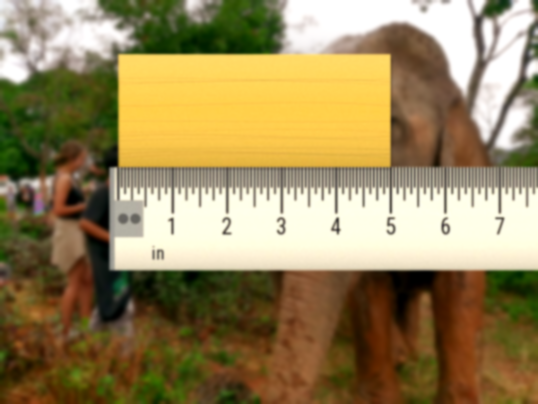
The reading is {"value": 5, "unit": "in"}
